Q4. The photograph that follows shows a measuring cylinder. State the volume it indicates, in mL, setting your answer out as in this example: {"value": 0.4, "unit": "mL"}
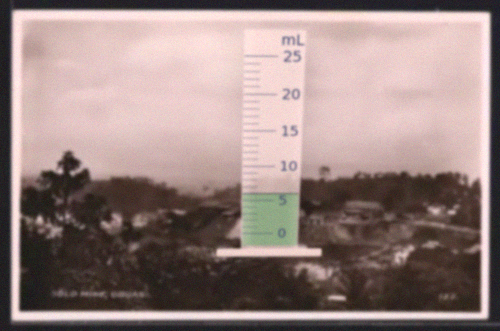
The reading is {"value": 6, "unit": "mL"}
